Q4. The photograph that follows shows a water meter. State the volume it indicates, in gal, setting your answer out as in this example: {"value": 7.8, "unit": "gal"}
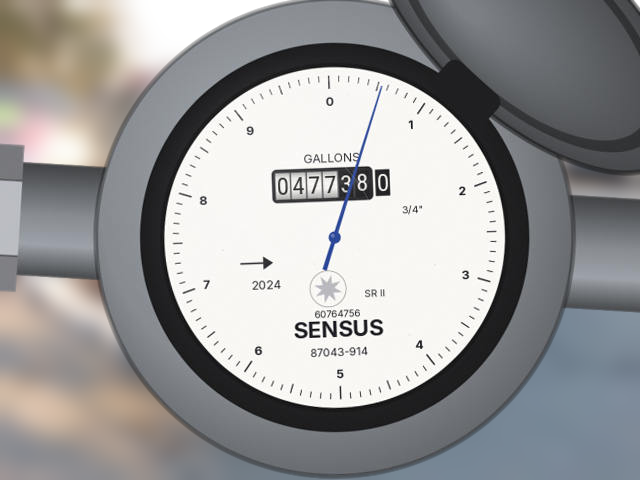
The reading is {"value": 477380.5, "unit": "gal"}
